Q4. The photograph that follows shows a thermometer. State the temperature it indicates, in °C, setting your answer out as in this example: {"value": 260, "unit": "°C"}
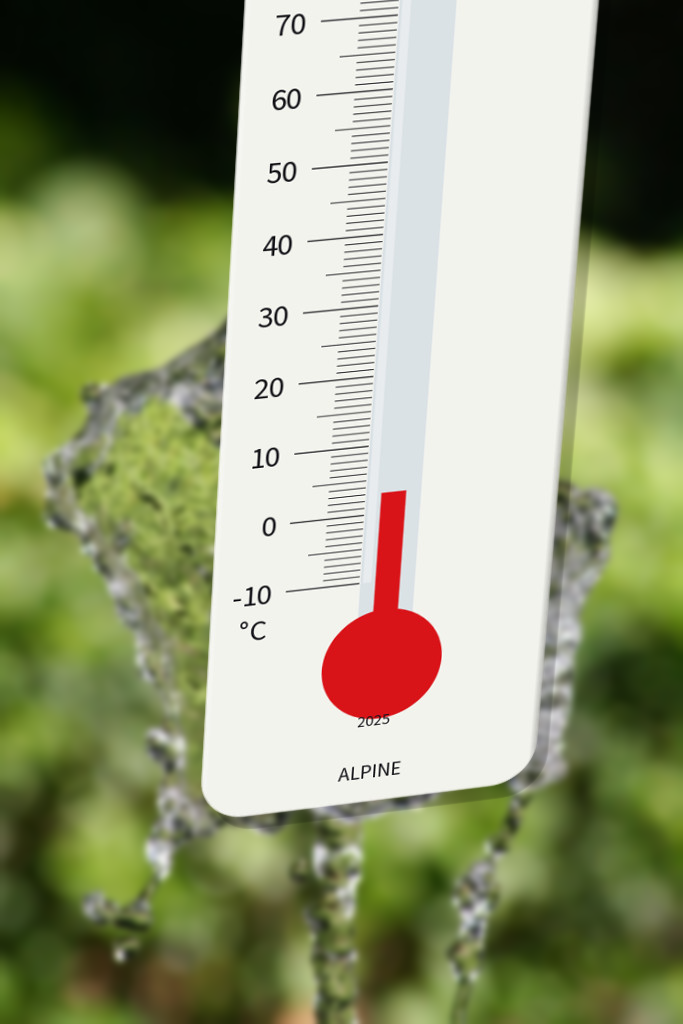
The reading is {"value": 3, "unit": "°C"}
